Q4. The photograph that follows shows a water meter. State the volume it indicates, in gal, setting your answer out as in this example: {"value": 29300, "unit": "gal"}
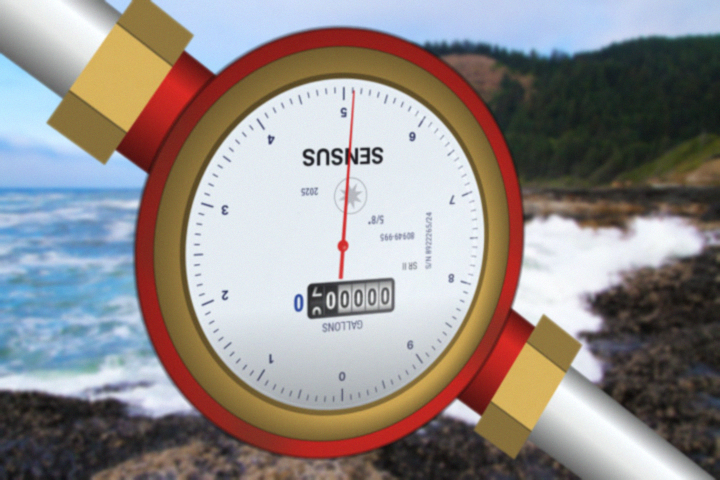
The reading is {"value": 65.1, "unit": "gal"}
